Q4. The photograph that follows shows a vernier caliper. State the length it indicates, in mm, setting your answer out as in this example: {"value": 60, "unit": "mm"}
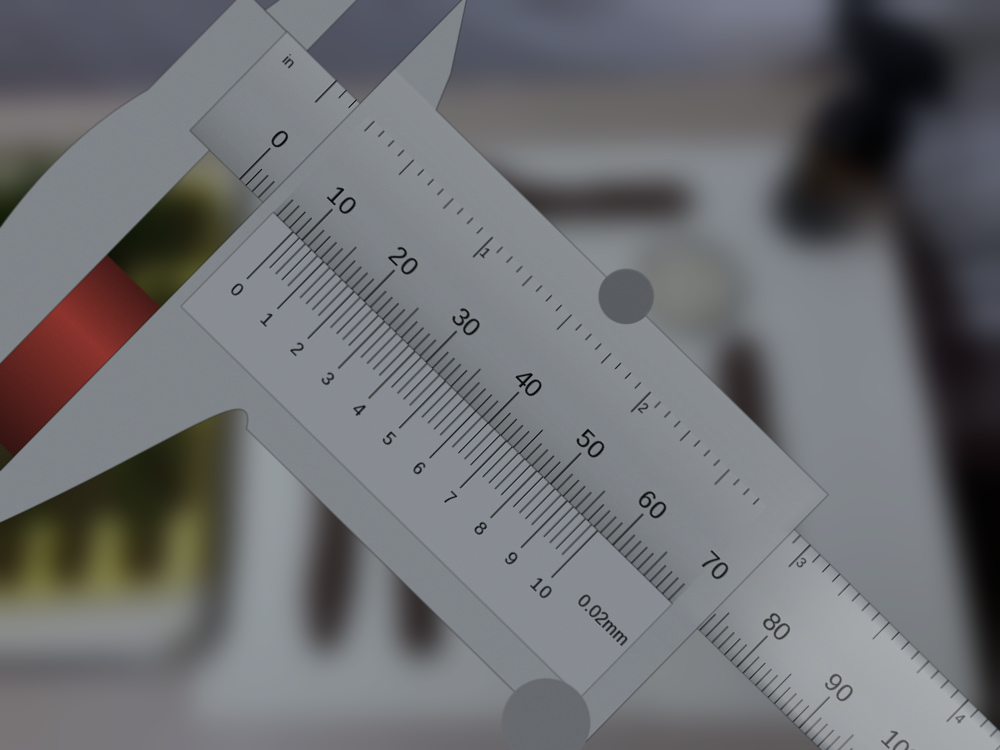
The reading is {"value": 8.6, "unit": "mm"}
